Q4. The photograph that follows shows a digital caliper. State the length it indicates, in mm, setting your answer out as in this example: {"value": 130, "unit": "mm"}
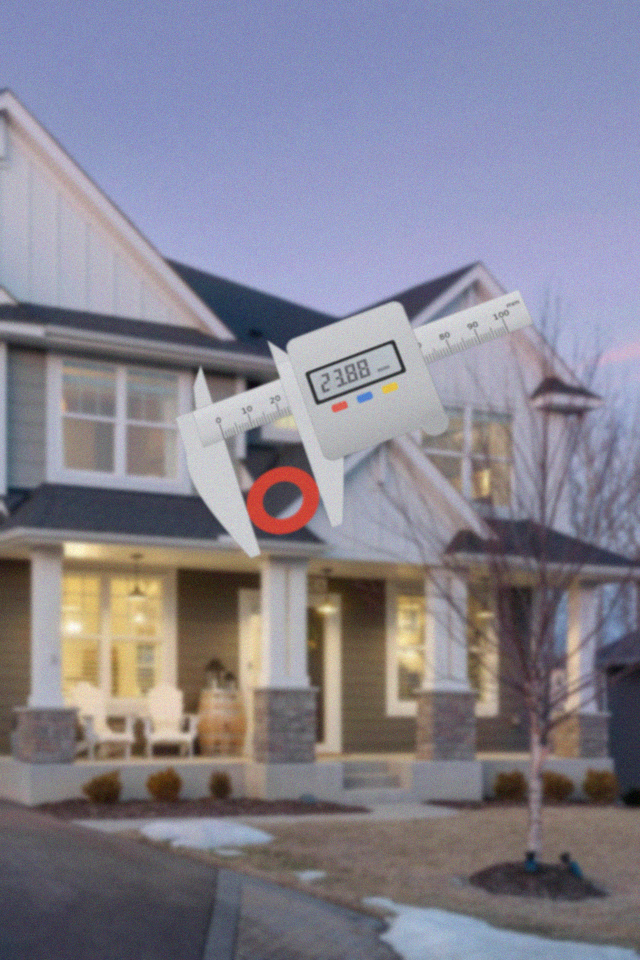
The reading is {"value": 23.88, "unit": "mm"}
